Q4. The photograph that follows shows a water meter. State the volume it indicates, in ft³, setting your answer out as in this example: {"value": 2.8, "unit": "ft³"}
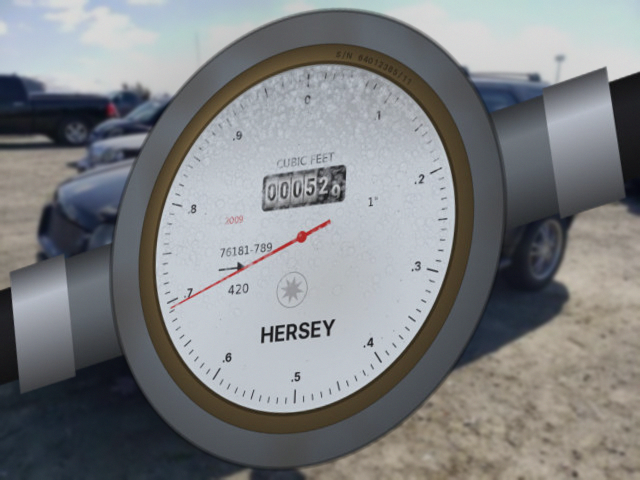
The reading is {"value": 528.69, "unit": "ft³"}
